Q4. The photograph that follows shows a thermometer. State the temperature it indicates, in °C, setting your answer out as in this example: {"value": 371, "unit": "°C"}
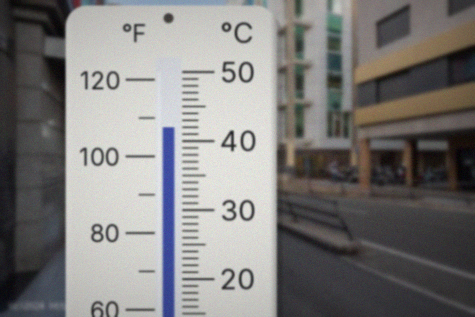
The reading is {"value": 42, "unit": "°C"}
